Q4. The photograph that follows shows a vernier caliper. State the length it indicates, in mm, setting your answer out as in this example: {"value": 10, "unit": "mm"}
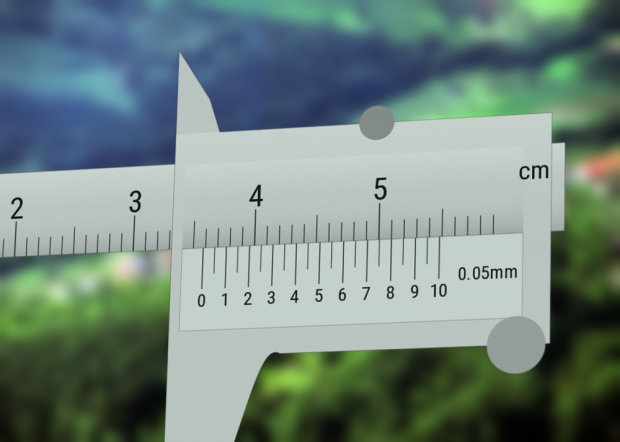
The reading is {"value": 35.8, "unit": "mm"}
